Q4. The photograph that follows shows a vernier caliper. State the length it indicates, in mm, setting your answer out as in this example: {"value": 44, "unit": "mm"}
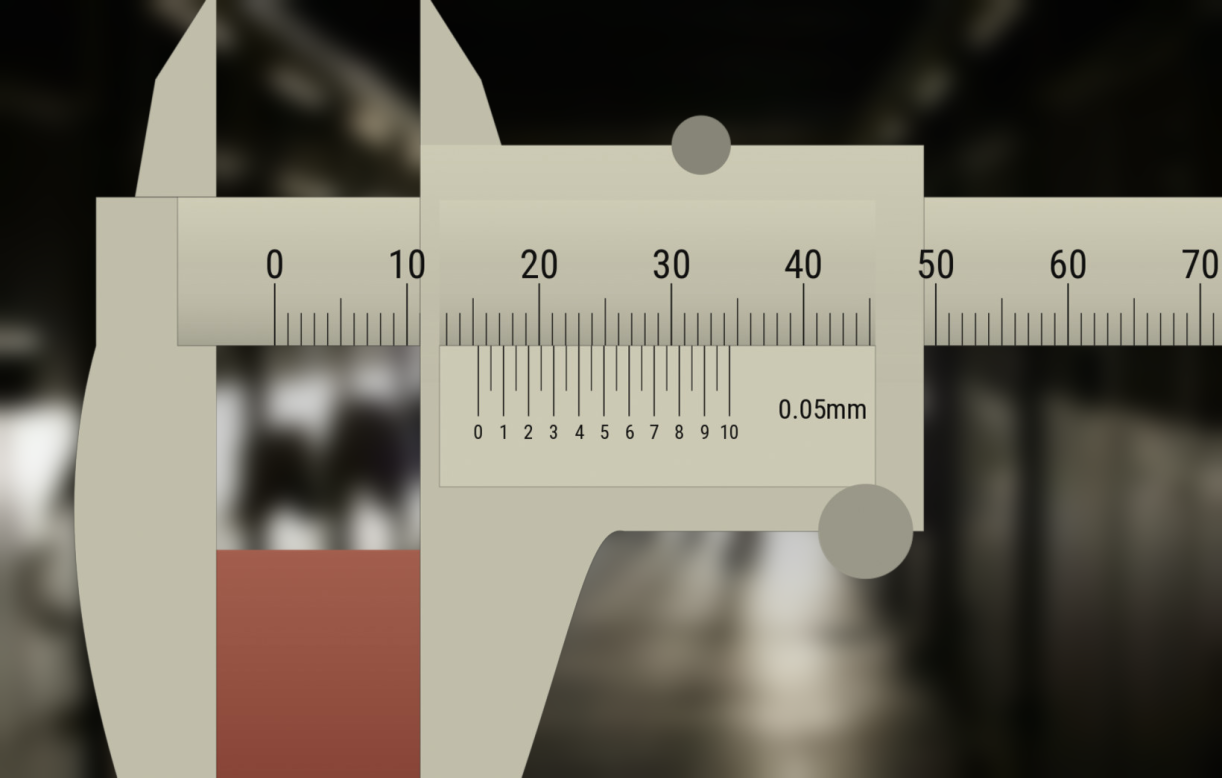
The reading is {"value": 15.4, "unit": "mm"}
